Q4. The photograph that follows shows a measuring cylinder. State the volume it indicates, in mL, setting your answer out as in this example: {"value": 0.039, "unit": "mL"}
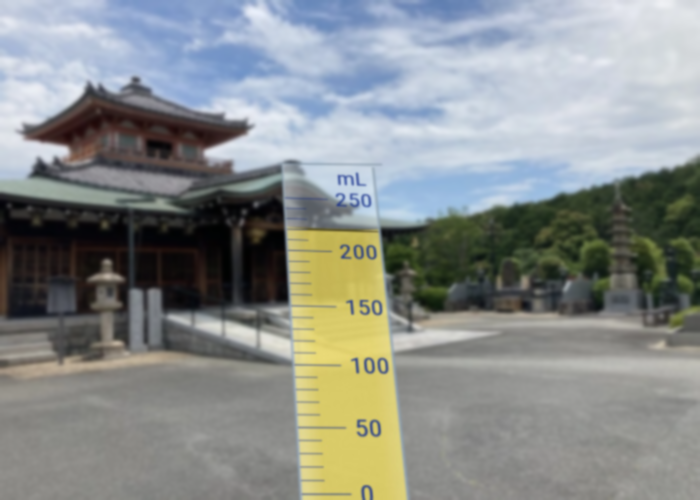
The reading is {"value": 220, "unit": "mL"}
